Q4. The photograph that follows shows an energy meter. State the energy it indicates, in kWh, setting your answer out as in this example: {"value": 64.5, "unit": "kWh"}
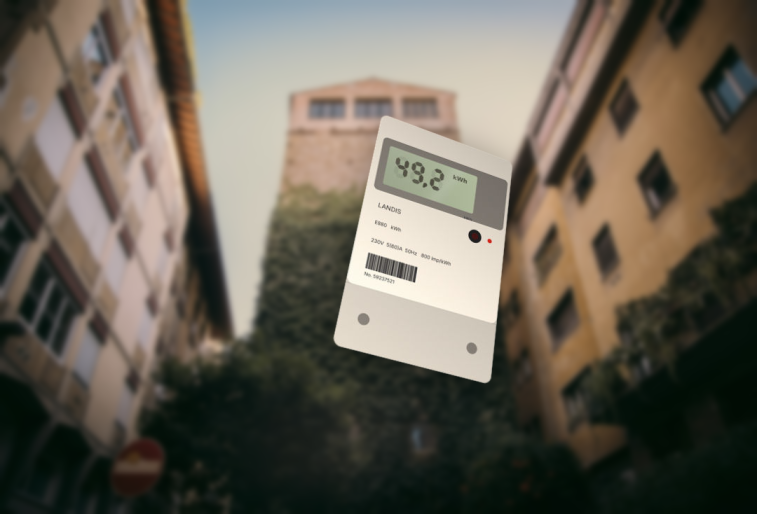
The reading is {"value": 49.2, "unit": "kWh"}
